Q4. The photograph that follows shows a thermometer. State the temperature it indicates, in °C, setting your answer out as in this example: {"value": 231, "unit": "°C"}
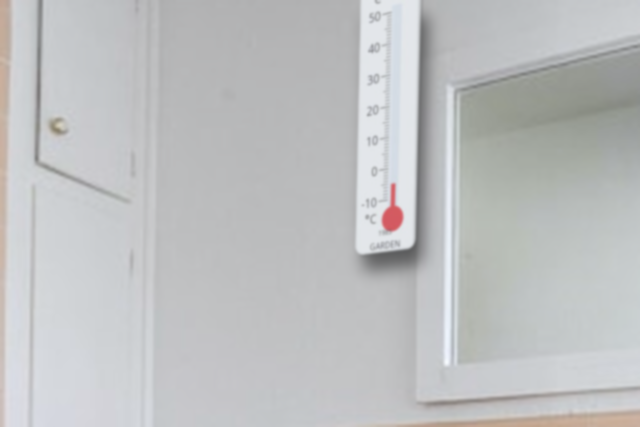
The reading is {"value": -5, "unit": "°C"}
